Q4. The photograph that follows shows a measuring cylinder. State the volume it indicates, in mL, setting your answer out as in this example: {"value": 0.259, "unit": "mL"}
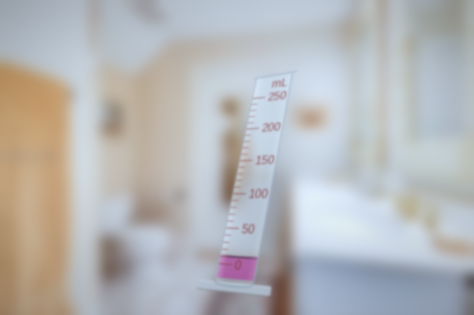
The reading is {"value": 10, "unit": "mL"}
